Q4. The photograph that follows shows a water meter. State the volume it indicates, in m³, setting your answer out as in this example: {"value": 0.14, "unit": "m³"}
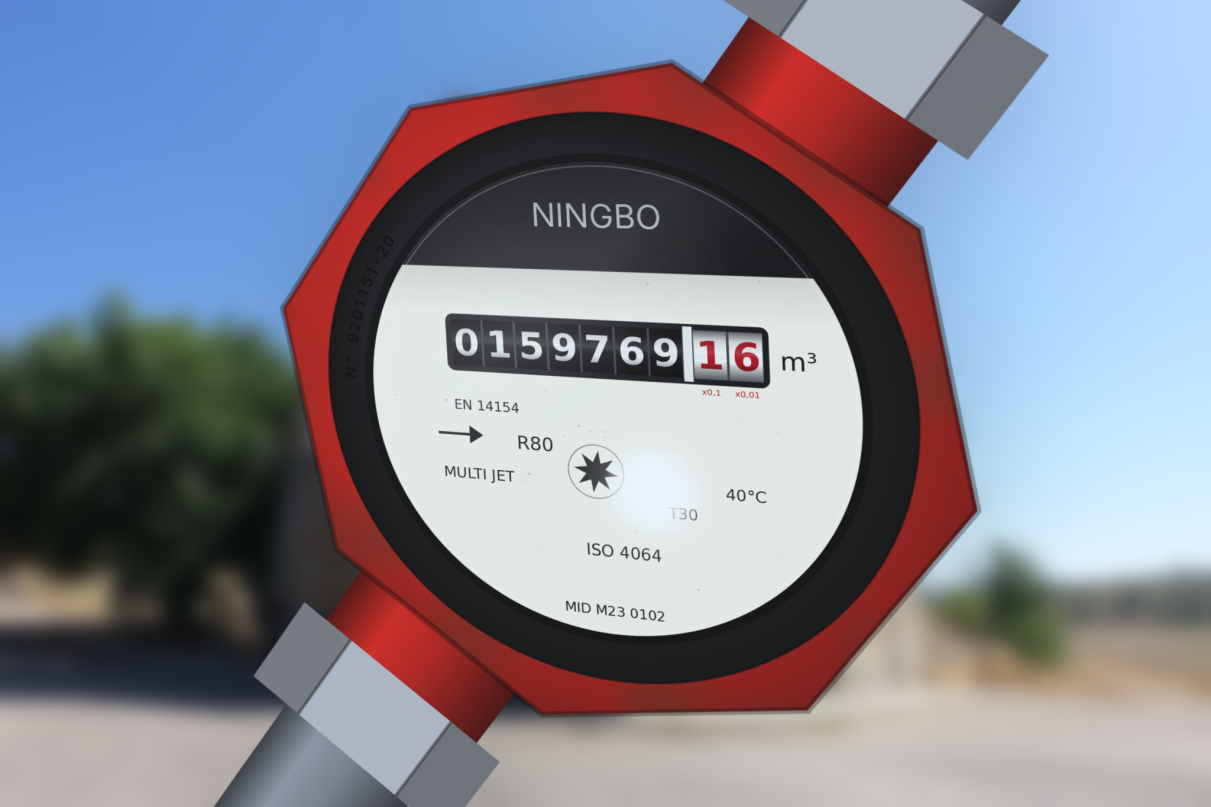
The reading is {"value": 159769.16, "unit": "m³"}
